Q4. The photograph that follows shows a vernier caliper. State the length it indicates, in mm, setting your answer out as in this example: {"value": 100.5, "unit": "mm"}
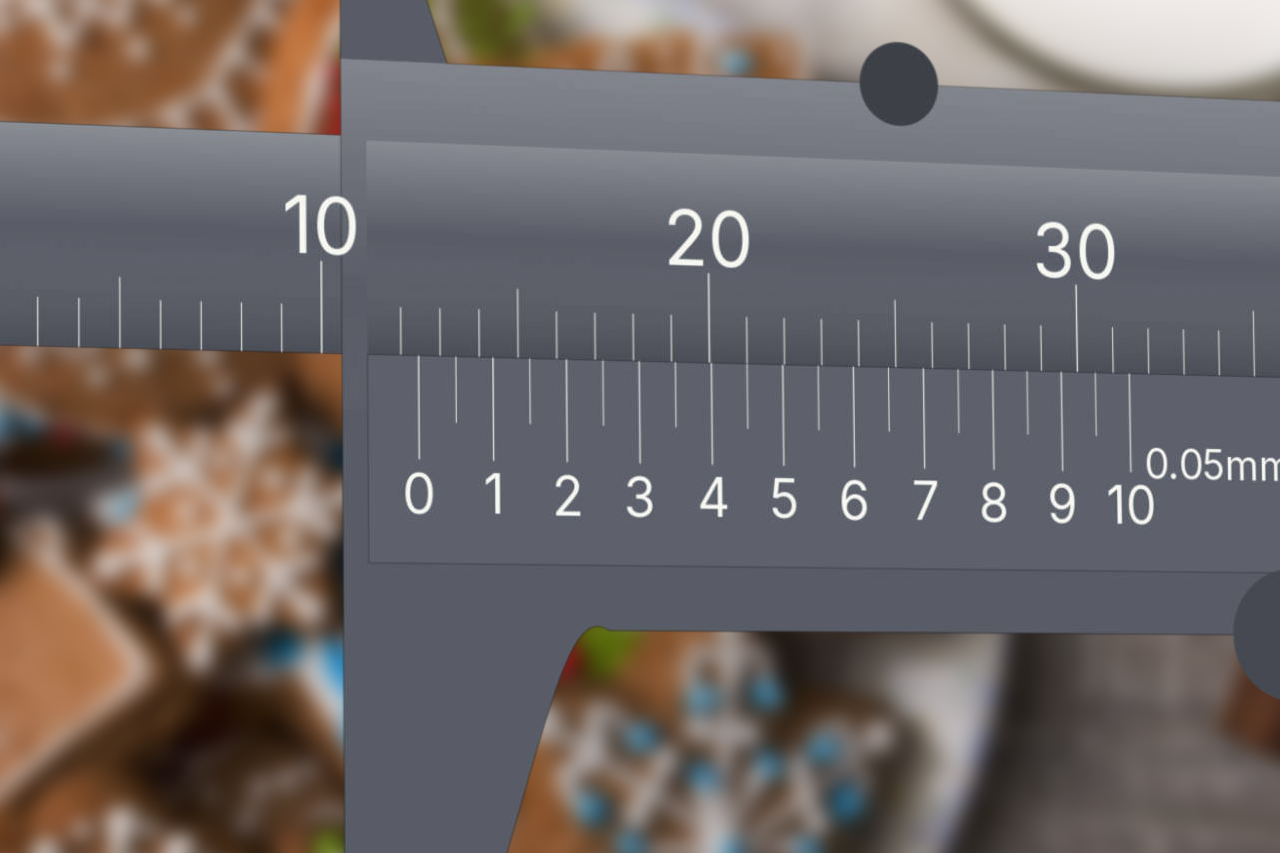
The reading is {"value": 12.45, "unit": "mm"}
